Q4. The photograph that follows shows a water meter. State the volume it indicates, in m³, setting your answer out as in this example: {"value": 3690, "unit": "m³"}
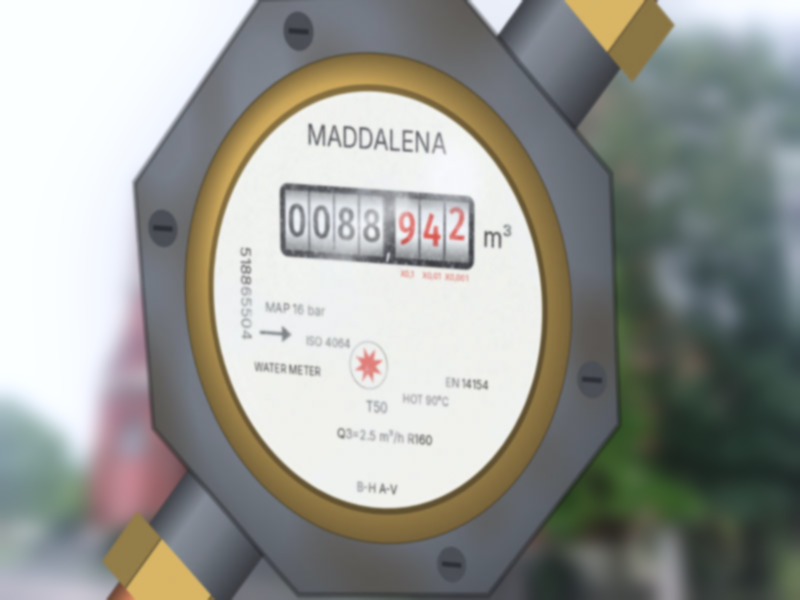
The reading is {"value": 88.942, "unit": "m³"}
